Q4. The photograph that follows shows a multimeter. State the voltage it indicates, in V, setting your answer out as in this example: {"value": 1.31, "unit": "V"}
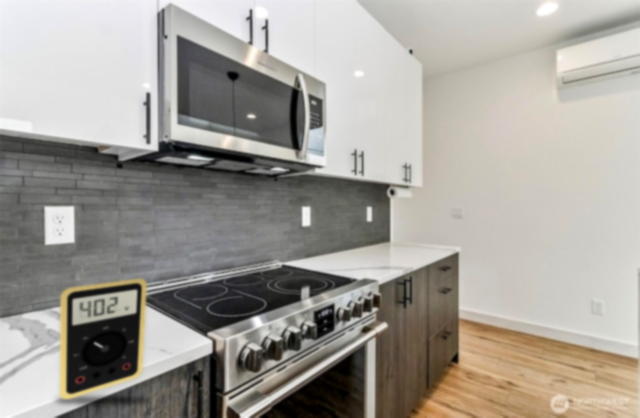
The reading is {"value": 402, "unit": "V"}
